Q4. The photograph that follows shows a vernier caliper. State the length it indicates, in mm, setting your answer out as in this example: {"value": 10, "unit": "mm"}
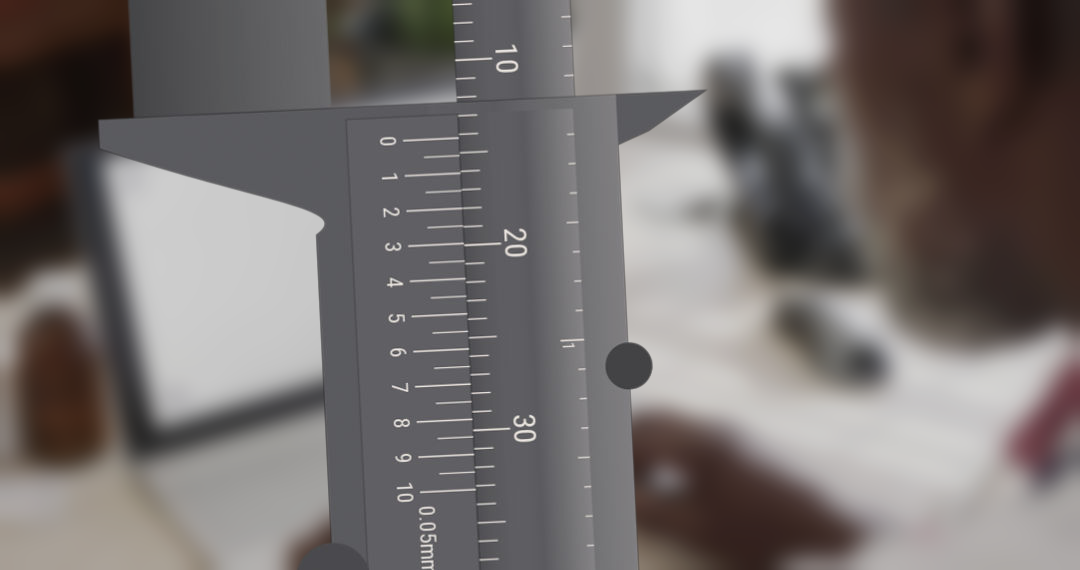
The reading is {"value": 14.2, "unit": "mm"}
